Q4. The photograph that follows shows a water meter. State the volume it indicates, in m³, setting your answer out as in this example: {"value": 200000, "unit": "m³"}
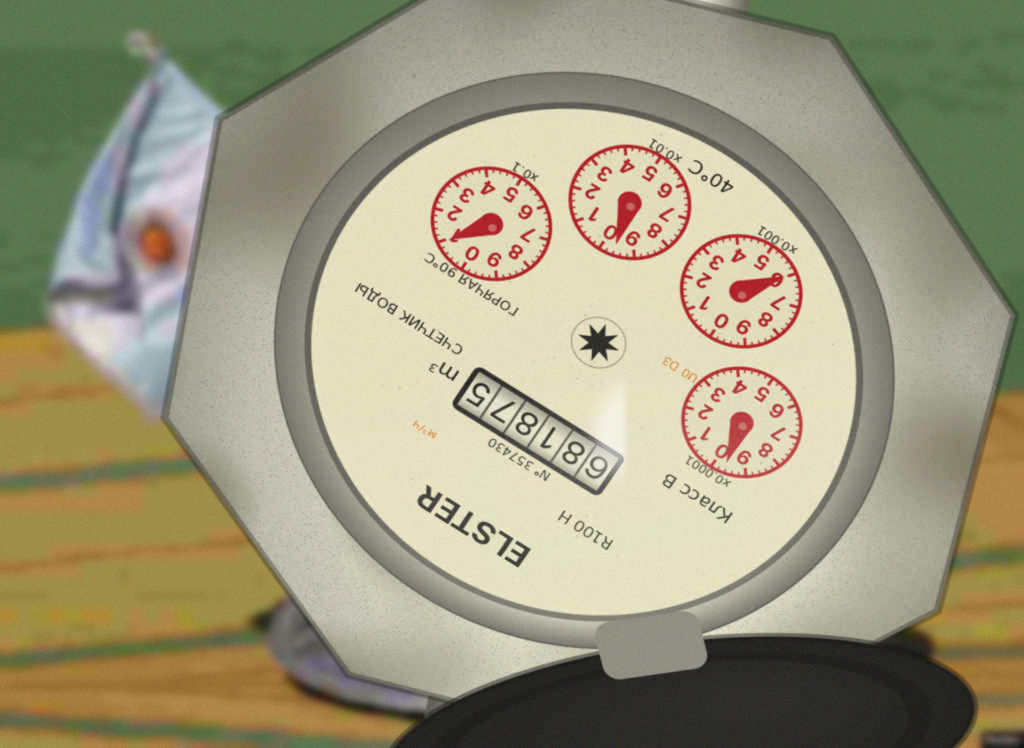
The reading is {"value": 681875.0959, "unit": "m³"}
